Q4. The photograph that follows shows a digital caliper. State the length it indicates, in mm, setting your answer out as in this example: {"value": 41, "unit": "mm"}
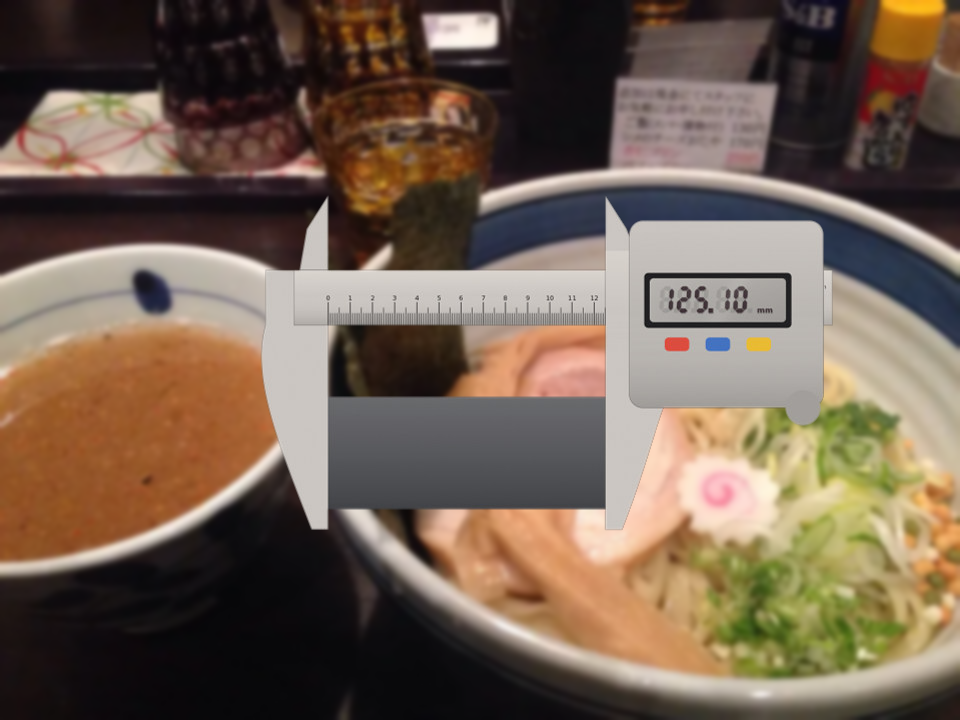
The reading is {"value": 125.10, "unit": "mm"}
